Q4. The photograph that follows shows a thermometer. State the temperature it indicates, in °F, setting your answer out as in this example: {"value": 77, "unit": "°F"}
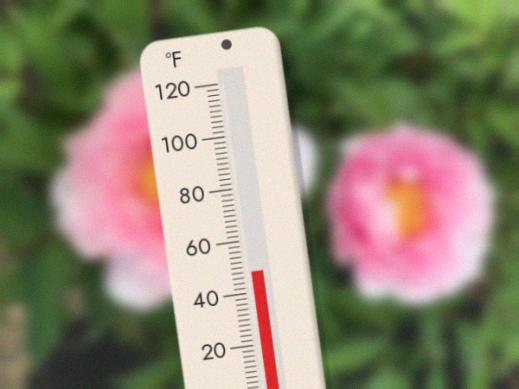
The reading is {"value": 48, "unit": "°F"}
